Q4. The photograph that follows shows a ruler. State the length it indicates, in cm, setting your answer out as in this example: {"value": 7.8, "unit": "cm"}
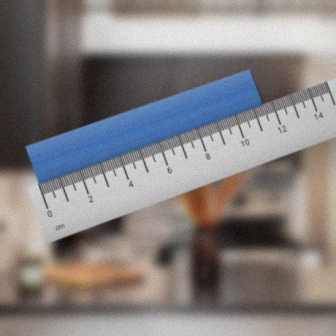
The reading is {"value": 11.5, "unit": "cm"}
